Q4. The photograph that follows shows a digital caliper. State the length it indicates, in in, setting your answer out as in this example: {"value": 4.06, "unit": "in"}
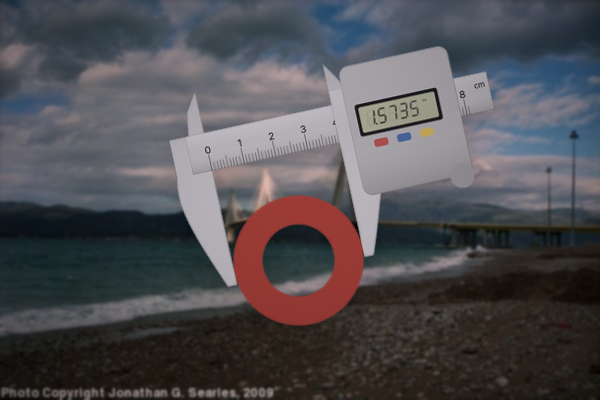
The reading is {"value": 1.5735, "unit": "in"}
